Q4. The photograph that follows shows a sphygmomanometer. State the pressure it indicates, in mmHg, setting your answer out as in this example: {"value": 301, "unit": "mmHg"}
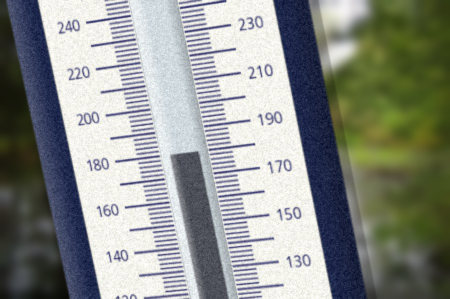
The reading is {"value": 180, "unit": "mmHg"}
